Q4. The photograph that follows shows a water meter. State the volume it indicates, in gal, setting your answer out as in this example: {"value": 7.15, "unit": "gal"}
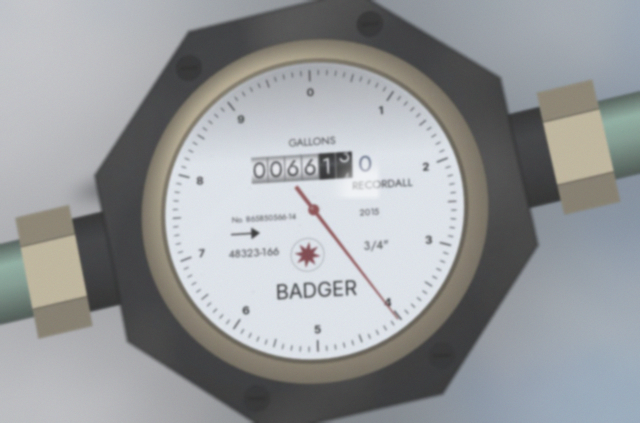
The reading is {"value": 66134.0, "unit": "gal"}
